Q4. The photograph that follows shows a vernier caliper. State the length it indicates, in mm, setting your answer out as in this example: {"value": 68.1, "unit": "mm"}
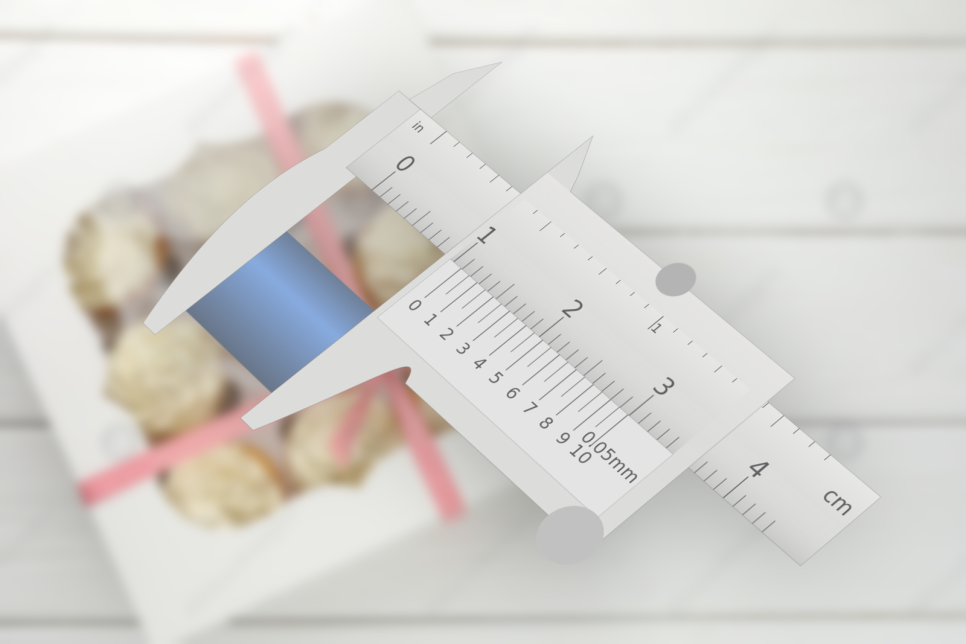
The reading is {"value": 10.9, "unit": "mm"}
